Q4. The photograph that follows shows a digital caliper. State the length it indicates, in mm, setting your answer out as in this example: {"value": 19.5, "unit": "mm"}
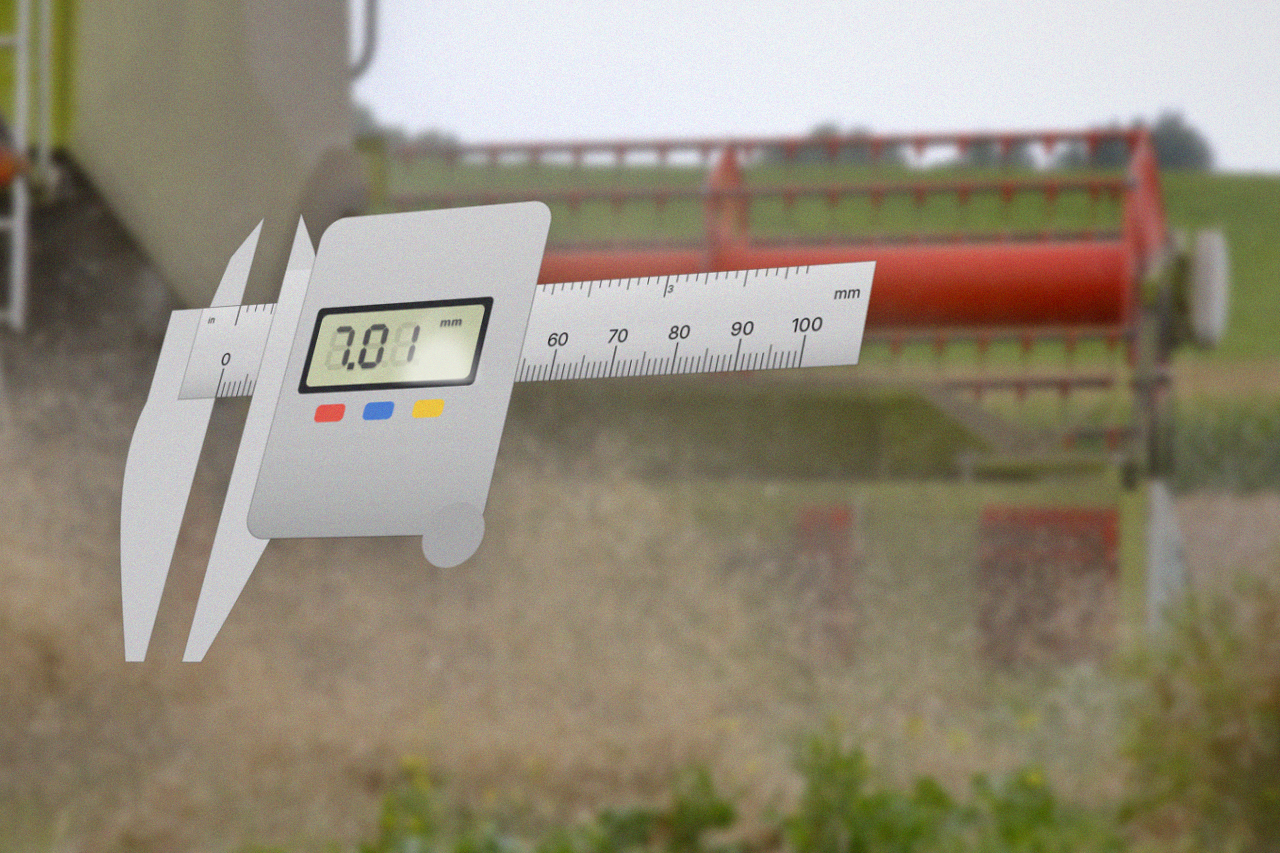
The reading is {"value": 7.01, "unit": "mm"}
